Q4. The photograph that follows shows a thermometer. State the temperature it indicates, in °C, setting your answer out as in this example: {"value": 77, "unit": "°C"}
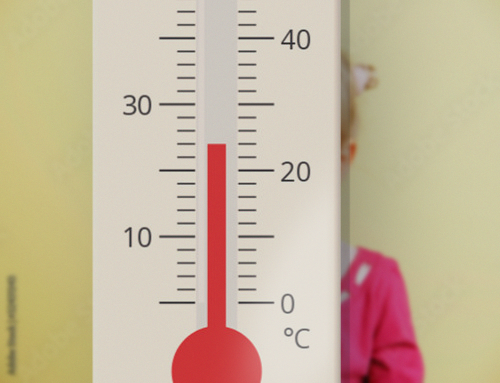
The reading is {"value": 24, "unit": "°C"}
